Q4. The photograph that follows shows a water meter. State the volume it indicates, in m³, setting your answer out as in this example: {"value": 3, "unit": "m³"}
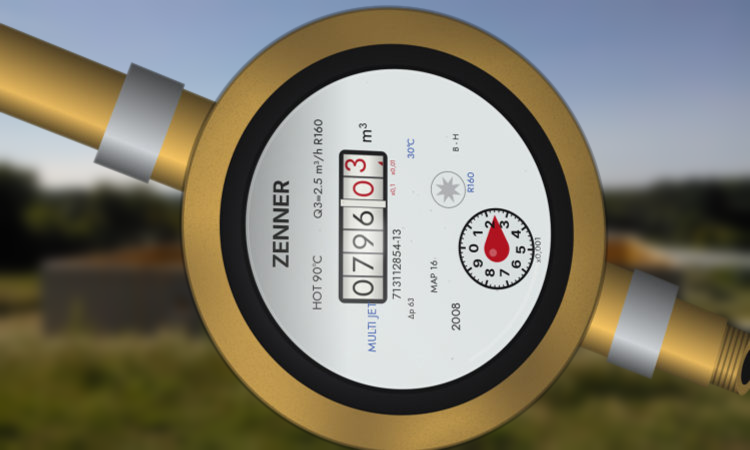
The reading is {"value": 796.032, "unit": "m³"}
